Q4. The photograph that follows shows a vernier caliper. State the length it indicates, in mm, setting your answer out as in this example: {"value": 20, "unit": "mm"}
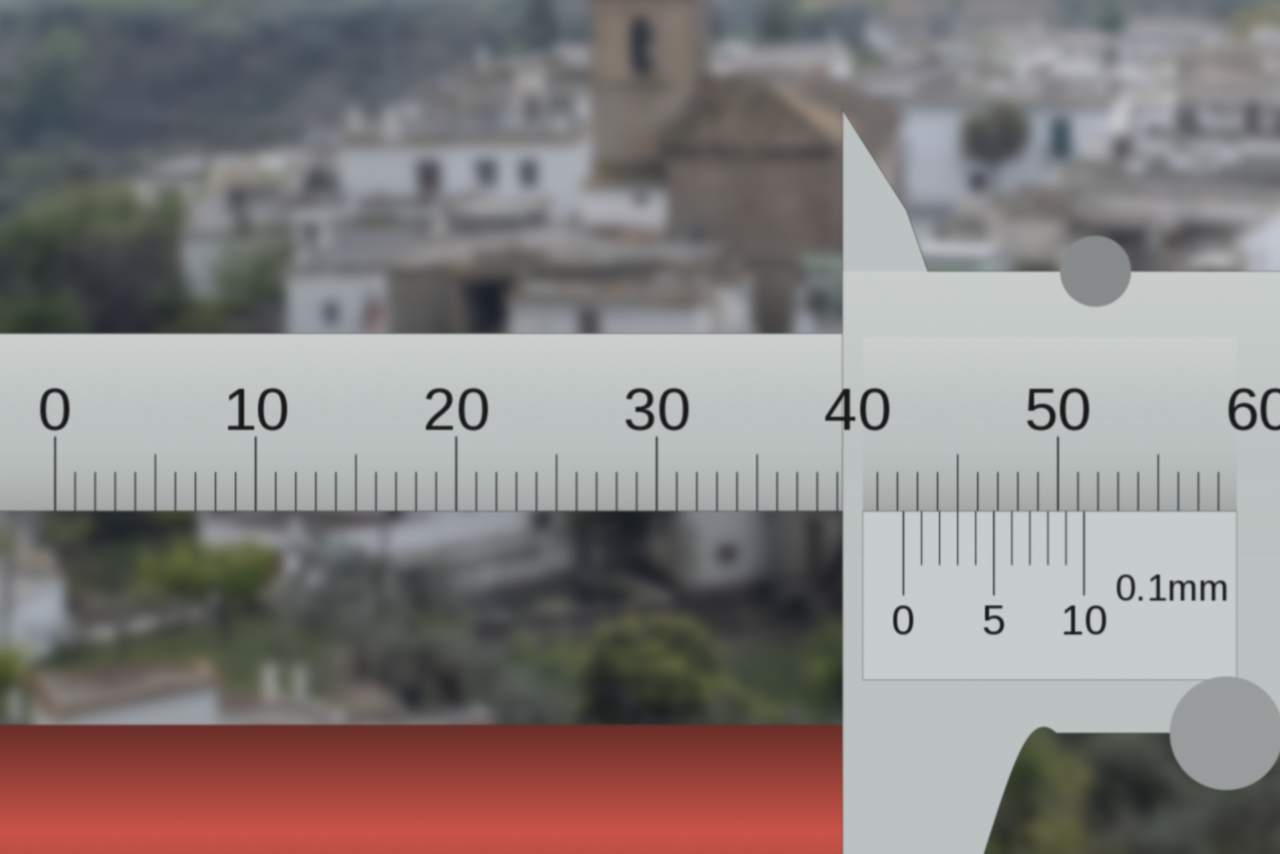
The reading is {"value": 42.3, "unit": "mm"}
